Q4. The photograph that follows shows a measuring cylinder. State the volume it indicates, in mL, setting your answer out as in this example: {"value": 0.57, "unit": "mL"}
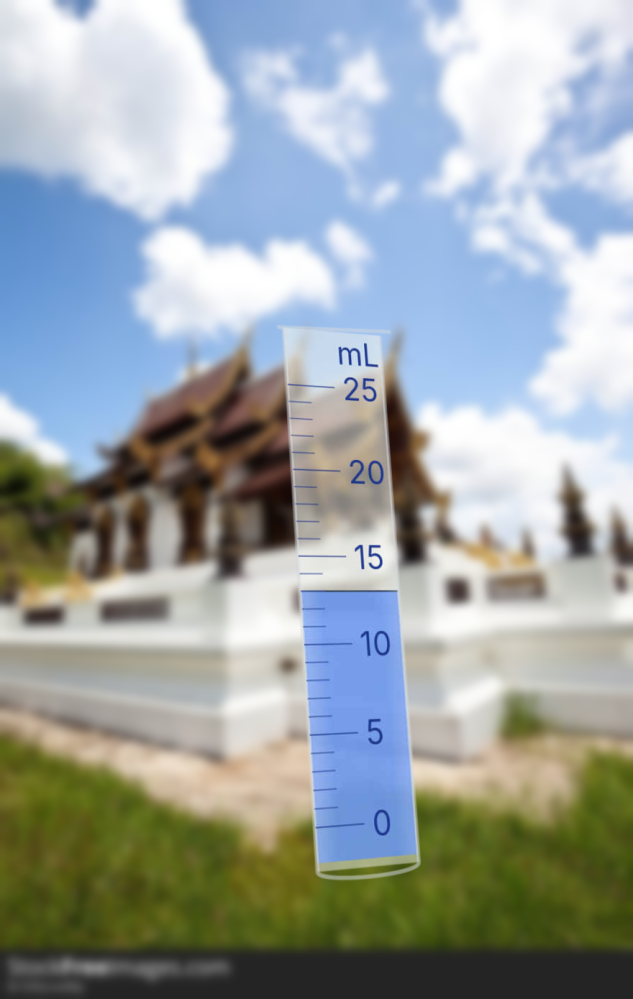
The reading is {"value": 13, "unit": "mL"}
